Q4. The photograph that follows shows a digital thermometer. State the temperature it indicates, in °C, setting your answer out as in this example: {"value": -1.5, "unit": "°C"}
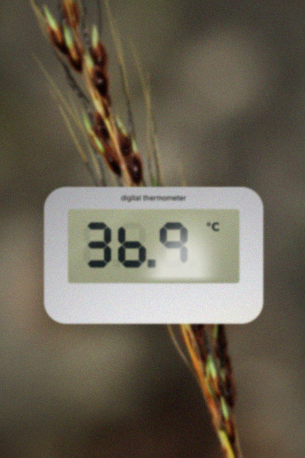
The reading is {"value": 36.9, "unit": "°C"}
